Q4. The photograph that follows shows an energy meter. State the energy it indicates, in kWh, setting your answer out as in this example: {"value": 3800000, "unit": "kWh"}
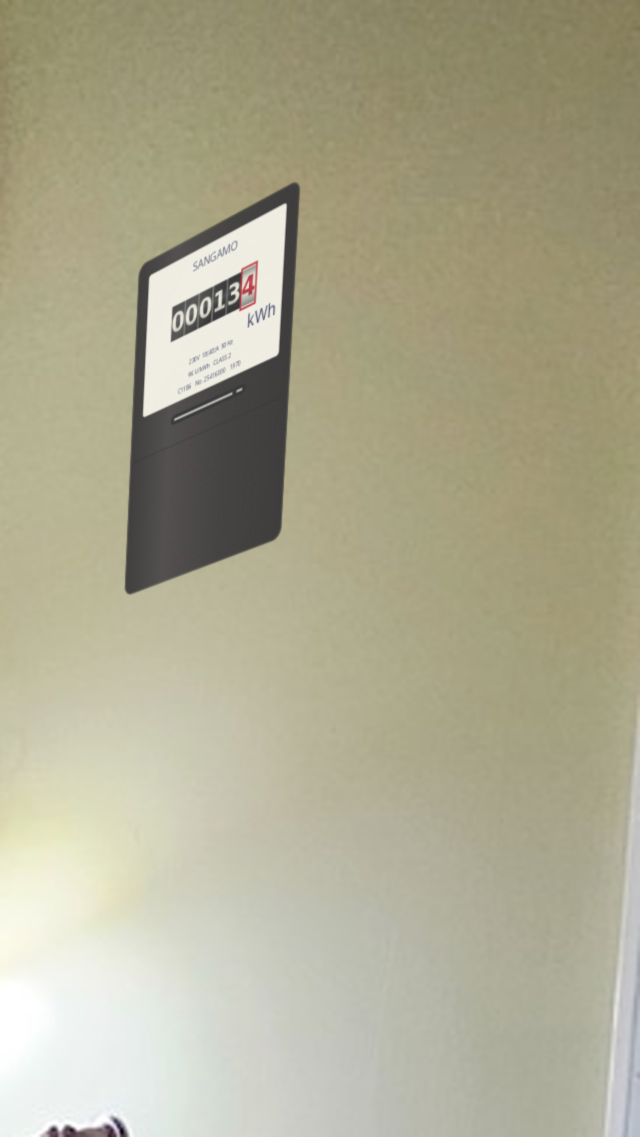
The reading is {"value": 13.4, "unit": "kWh"}
